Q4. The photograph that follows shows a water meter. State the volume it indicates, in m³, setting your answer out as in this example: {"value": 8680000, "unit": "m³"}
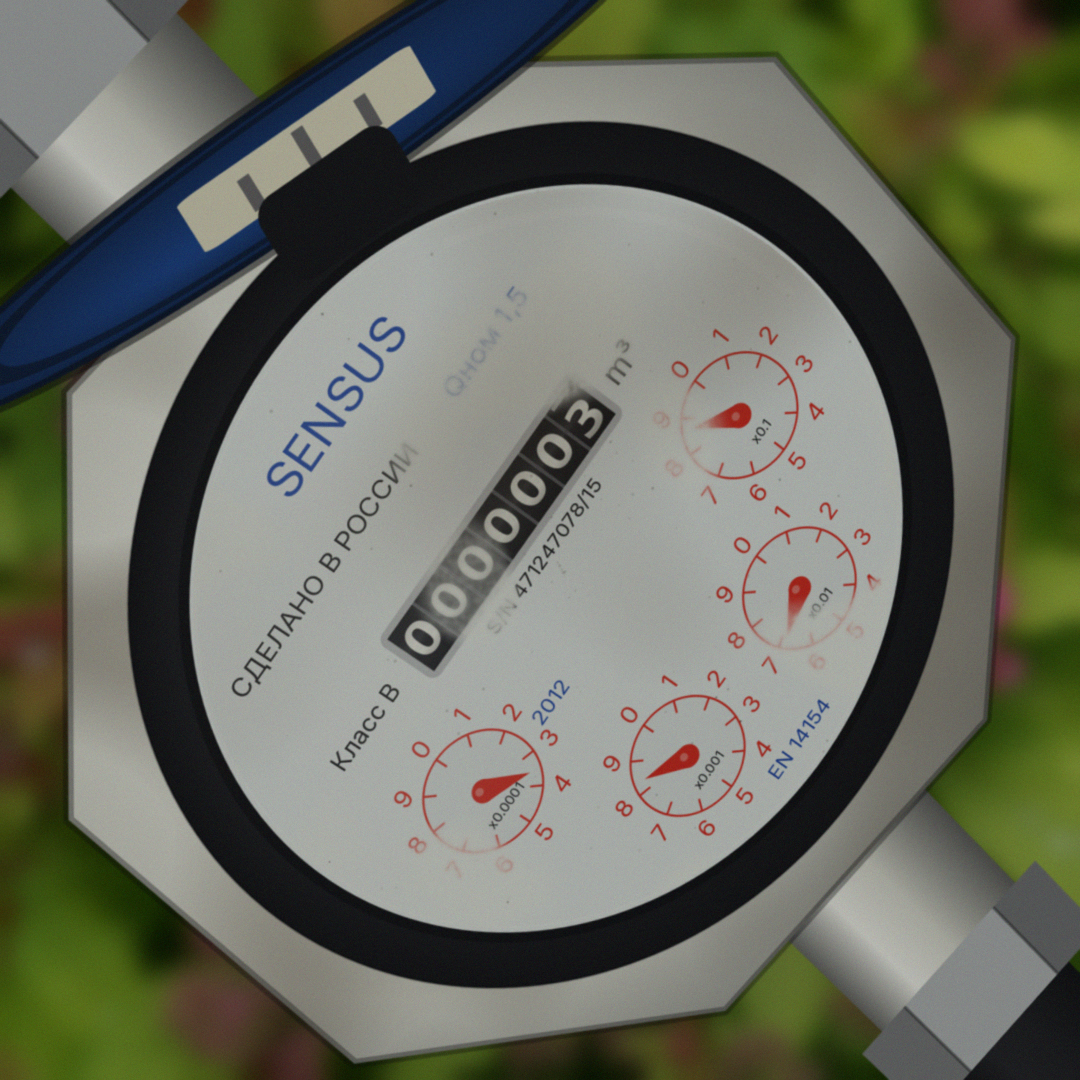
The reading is {"value": 2.8683, "unit": "m³"}
